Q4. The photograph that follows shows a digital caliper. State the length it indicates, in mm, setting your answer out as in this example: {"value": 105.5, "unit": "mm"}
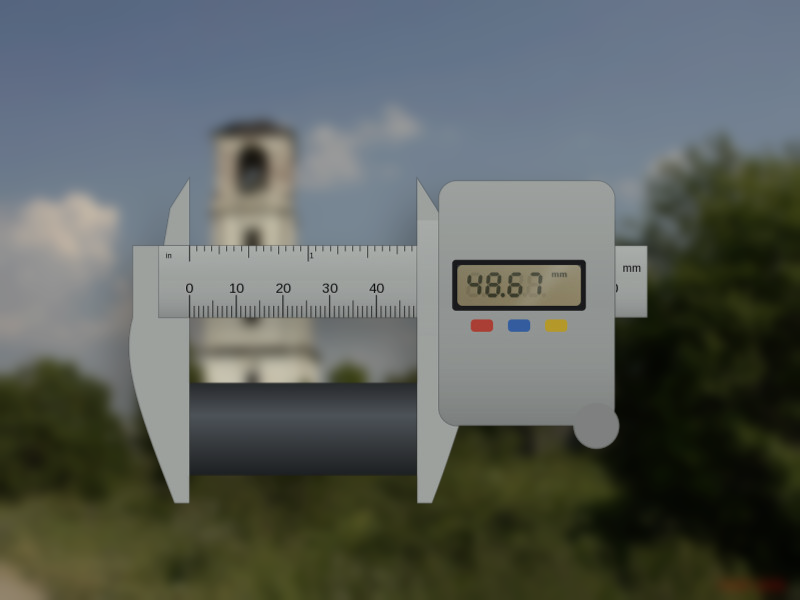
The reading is {"value": 48.67, "unit": "mm"}
